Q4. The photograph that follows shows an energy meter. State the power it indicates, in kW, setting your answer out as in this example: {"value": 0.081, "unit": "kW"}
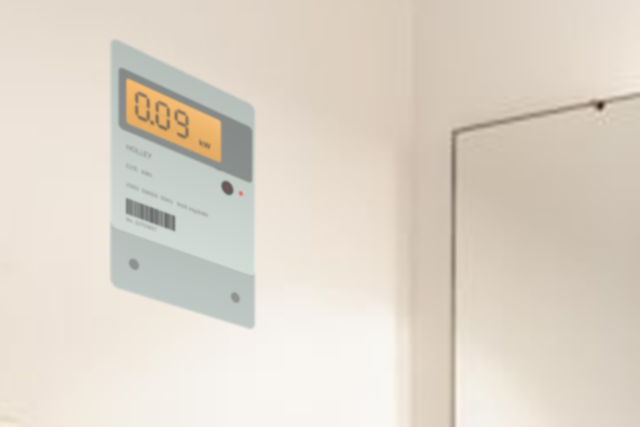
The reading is {"value": 0.09, "unit": "kW"}
